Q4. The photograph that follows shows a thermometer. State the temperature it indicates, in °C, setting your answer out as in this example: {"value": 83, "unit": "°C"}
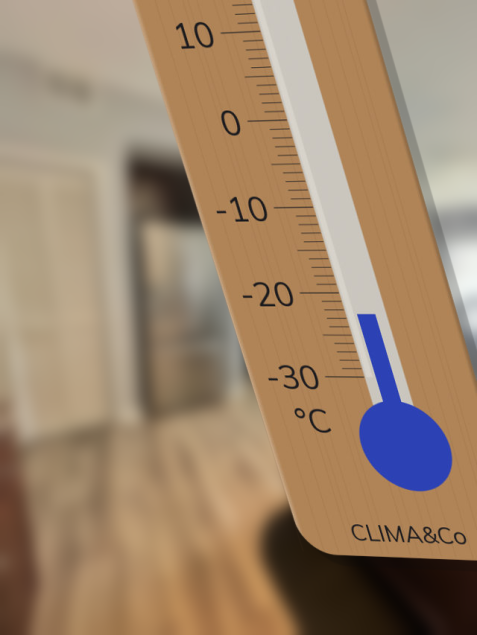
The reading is {"value": -22.5, "unit": "°C"}
